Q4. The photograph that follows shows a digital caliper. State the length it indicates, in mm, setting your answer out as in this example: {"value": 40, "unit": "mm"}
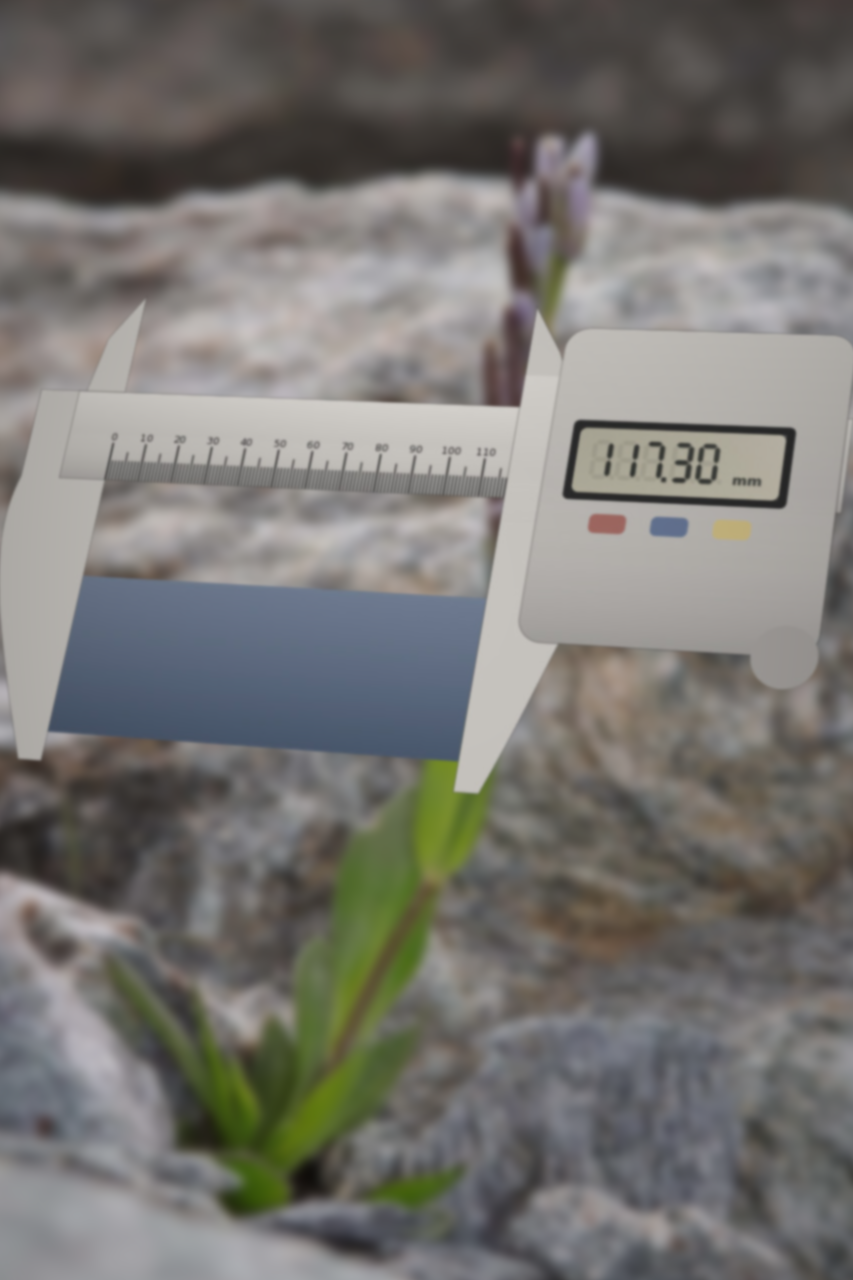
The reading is {"value": 117.30, "unit": "mm"}
